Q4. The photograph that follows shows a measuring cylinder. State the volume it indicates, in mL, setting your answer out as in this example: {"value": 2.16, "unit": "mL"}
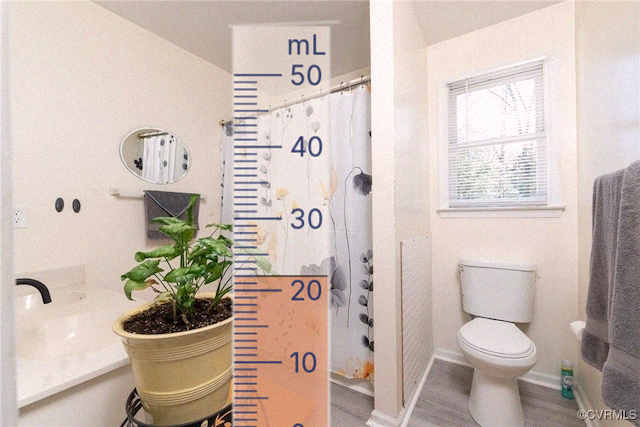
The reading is {"value": 22, "unit": "mL"}
